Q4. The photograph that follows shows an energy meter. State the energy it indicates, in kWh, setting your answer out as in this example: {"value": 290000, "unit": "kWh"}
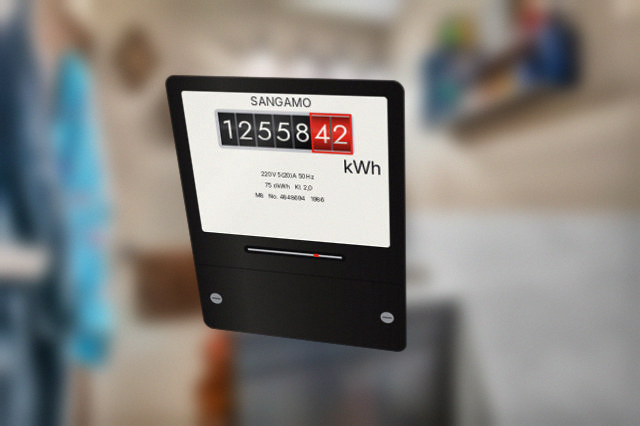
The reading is {"value": 12558.42, "unit": "kWh"}
